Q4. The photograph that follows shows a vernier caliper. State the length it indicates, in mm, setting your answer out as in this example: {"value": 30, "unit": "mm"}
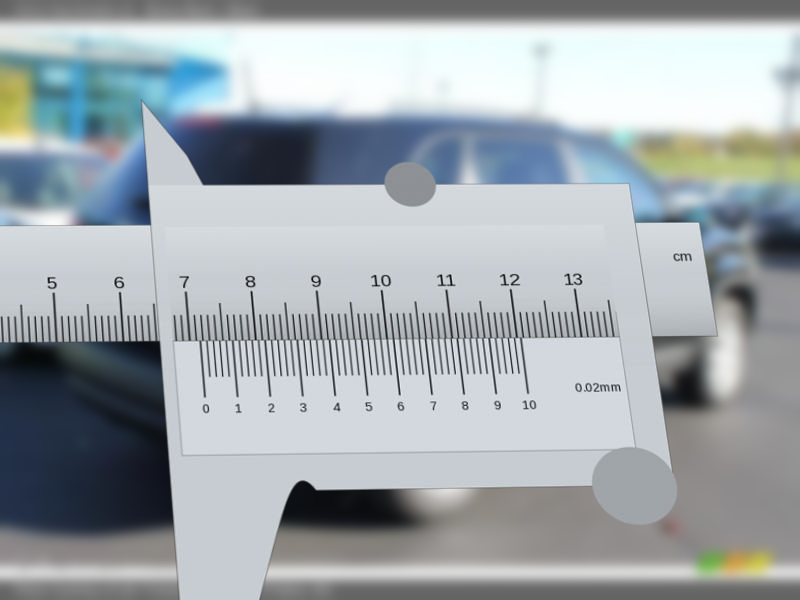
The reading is {"value": 71.6, "unit": "mm"}
